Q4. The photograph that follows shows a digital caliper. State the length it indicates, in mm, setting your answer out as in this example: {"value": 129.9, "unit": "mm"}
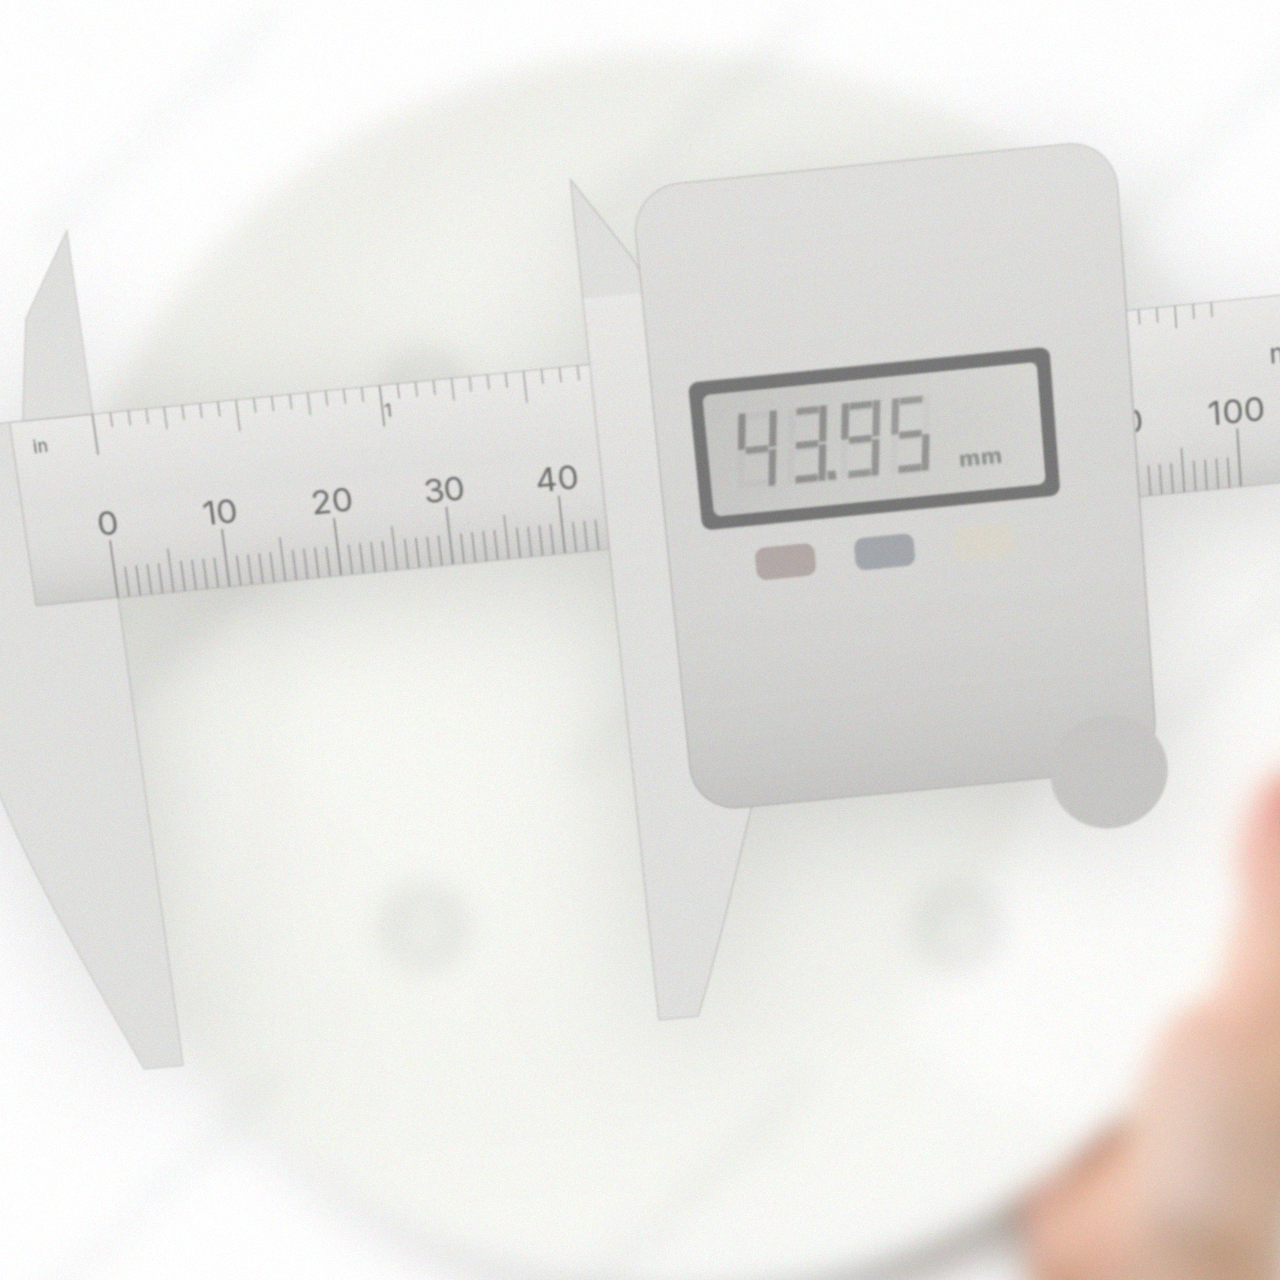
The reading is {"value": 43.95, "unit": "mm"}
